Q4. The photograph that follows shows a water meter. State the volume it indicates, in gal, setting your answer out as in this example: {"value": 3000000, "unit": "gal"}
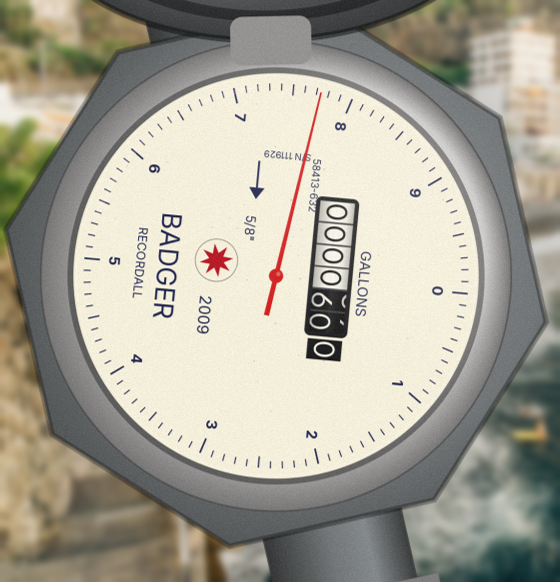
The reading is {"value": 597.7, "unit": "gal"}
